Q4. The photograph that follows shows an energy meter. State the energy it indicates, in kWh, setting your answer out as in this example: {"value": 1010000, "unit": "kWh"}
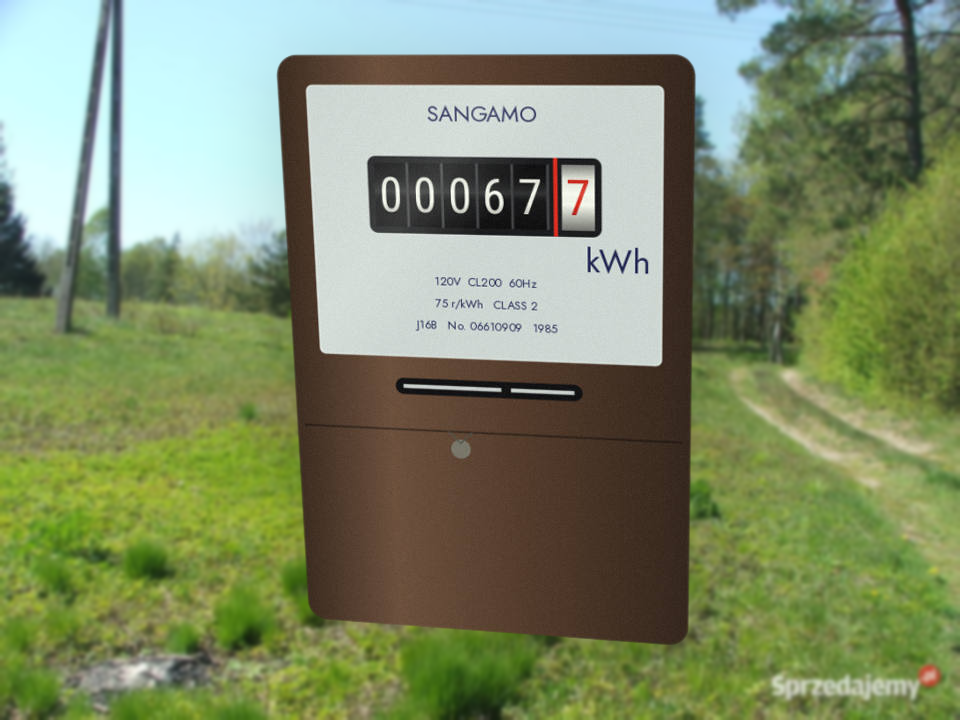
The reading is {"value": 67.7, "unit": "kWh"}
